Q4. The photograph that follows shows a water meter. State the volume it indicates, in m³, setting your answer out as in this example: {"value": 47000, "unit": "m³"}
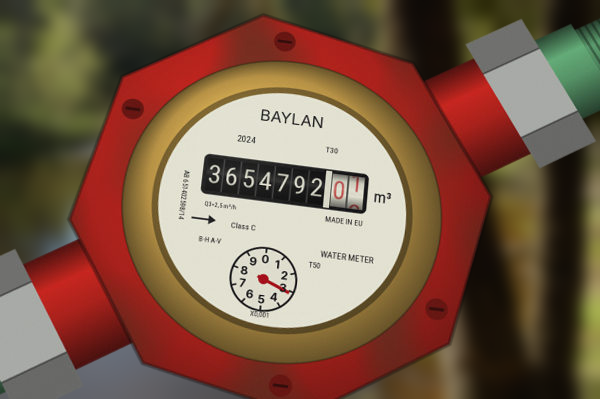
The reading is {"value": 3654792.013, "unit": "m³"}
